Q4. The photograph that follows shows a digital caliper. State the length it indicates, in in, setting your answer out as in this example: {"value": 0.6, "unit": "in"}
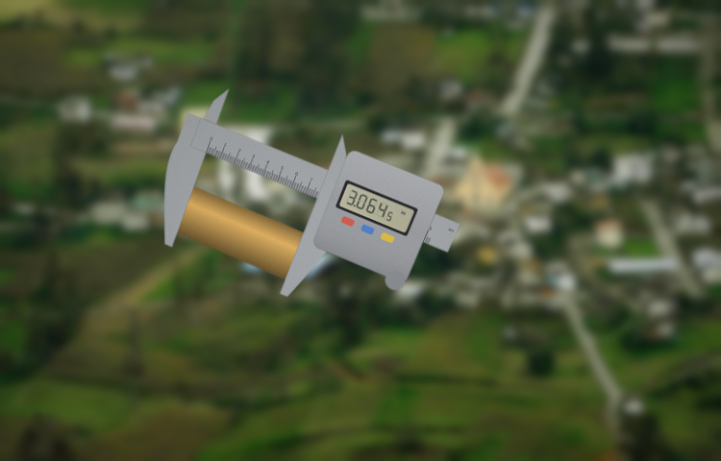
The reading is {"value": 3.0645, "unit": "in"}
